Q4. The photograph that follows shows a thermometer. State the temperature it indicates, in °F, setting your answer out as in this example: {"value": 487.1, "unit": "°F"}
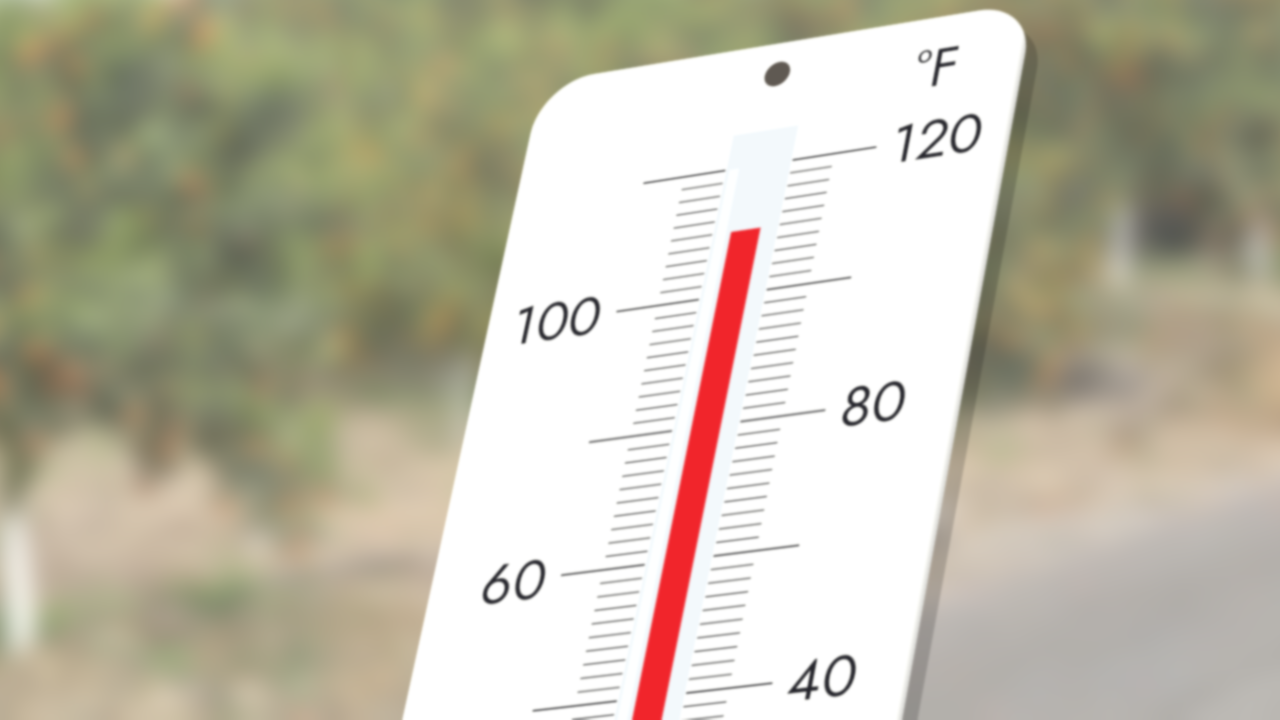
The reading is {"value": 110, "unit": "°F"}
